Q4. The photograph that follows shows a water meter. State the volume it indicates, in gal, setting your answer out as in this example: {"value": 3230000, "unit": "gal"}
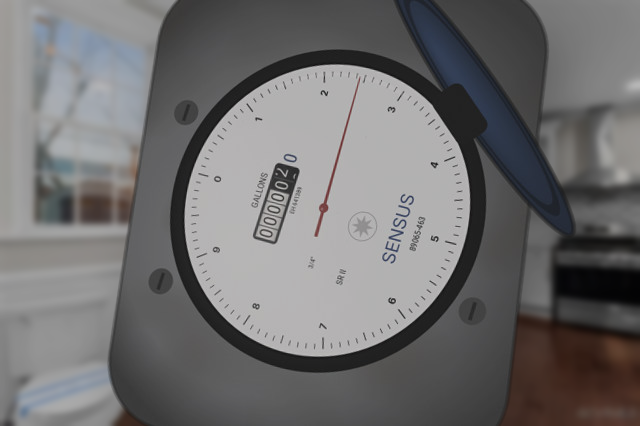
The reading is {"value": 22.4, "unit": "gal"}
